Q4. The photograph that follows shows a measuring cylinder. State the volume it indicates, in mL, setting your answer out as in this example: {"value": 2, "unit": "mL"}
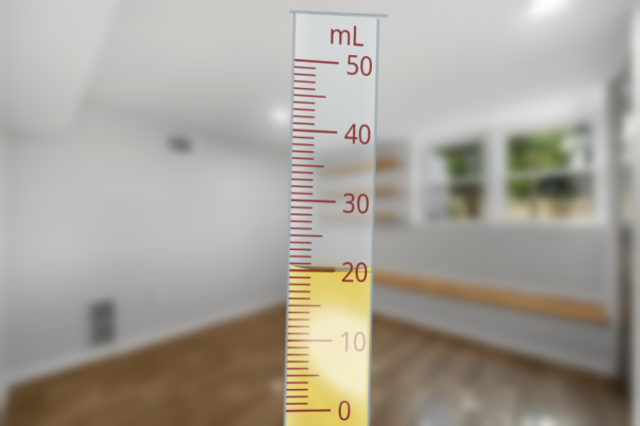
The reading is {"value": 20, "unit": "mL"}
